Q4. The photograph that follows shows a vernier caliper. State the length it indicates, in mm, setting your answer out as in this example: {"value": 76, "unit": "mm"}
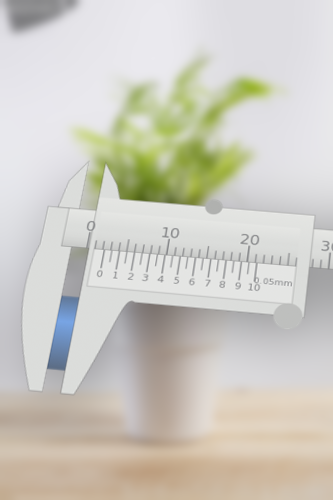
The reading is {"value": 2.2, "unit": "mm"}
